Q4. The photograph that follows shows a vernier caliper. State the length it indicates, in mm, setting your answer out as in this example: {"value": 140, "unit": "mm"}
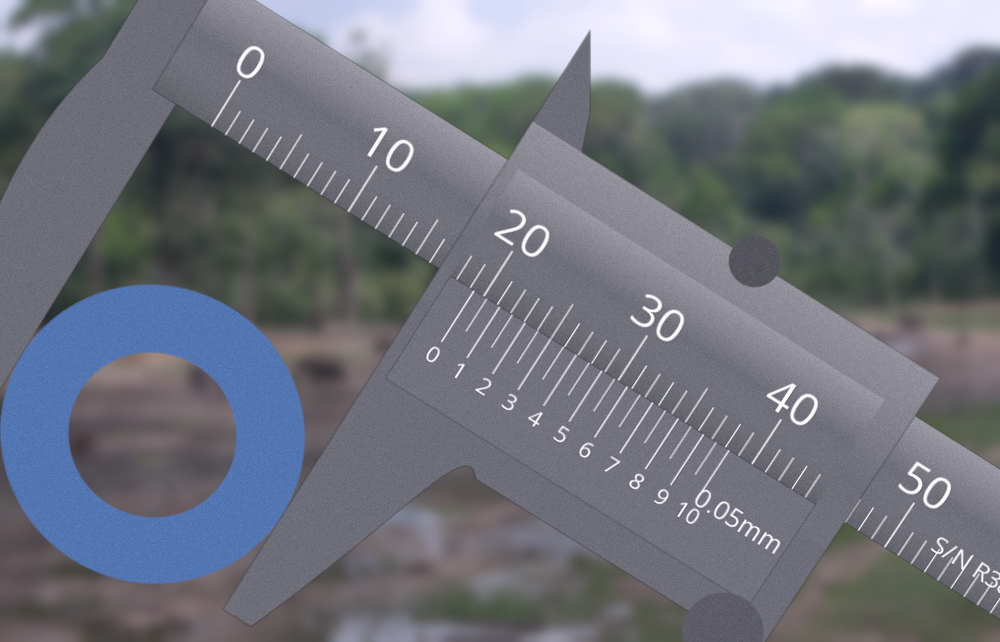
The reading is {"value": 19.3, "unit": "mm"}
